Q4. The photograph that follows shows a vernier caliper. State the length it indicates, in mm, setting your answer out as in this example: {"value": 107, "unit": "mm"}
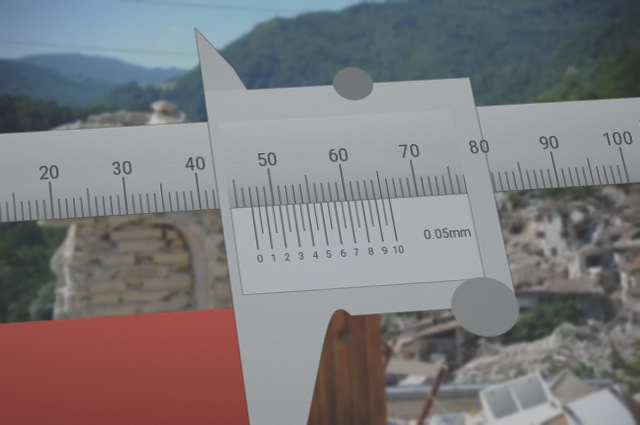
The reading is {"value": 47.0, "unit": "mm"}
